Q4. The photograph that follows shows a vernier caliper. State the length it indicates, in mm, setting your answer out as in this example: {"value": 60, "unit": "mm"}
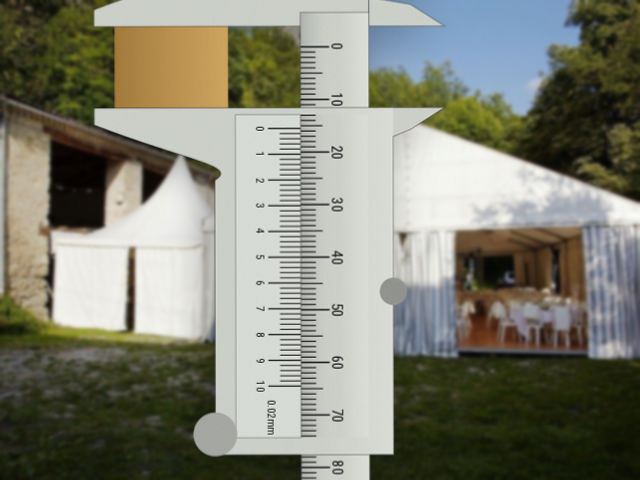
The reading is {"value": 15.5, "unit": "mm"}
